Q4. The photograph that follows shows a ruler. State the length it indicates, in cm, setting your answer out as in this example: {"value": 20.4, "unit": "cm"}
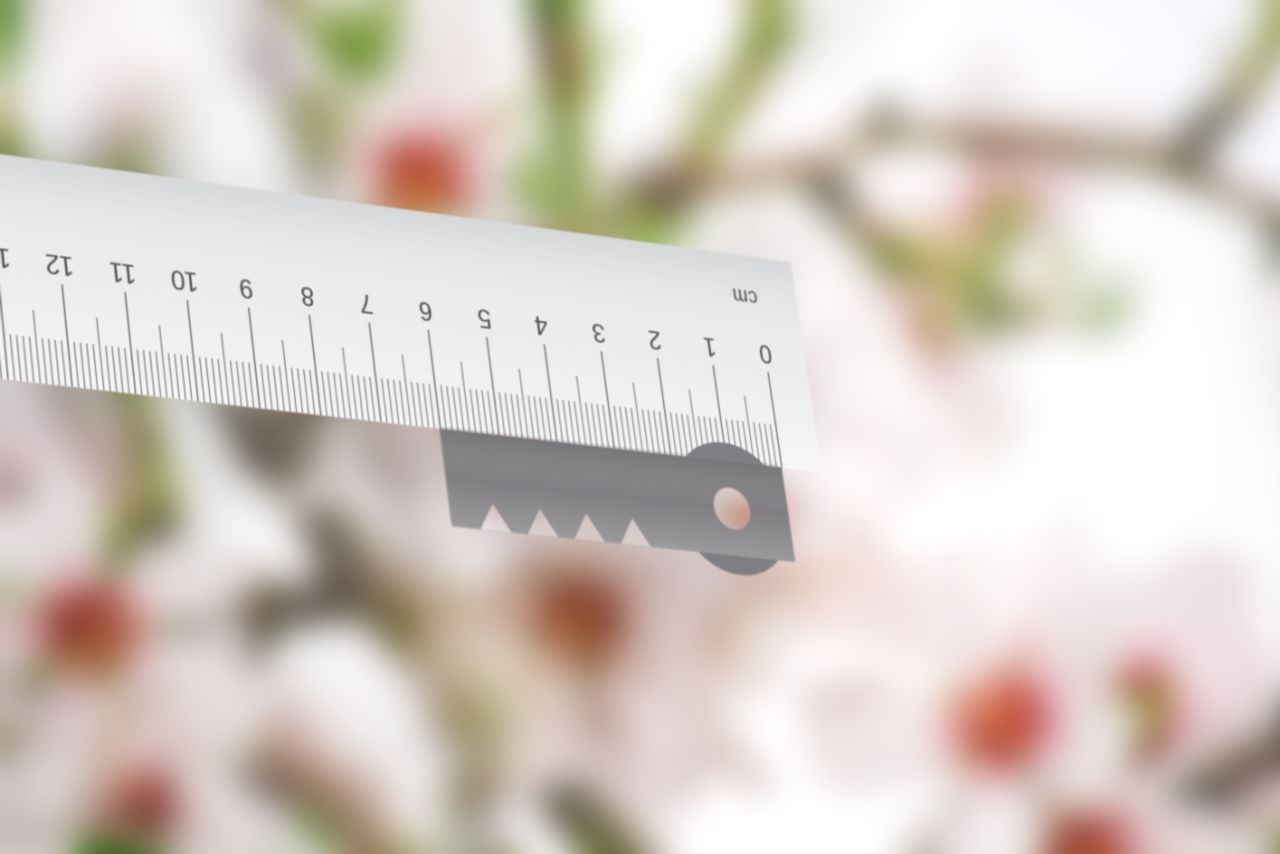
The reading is {"value": 6, "unit": "cm"}
